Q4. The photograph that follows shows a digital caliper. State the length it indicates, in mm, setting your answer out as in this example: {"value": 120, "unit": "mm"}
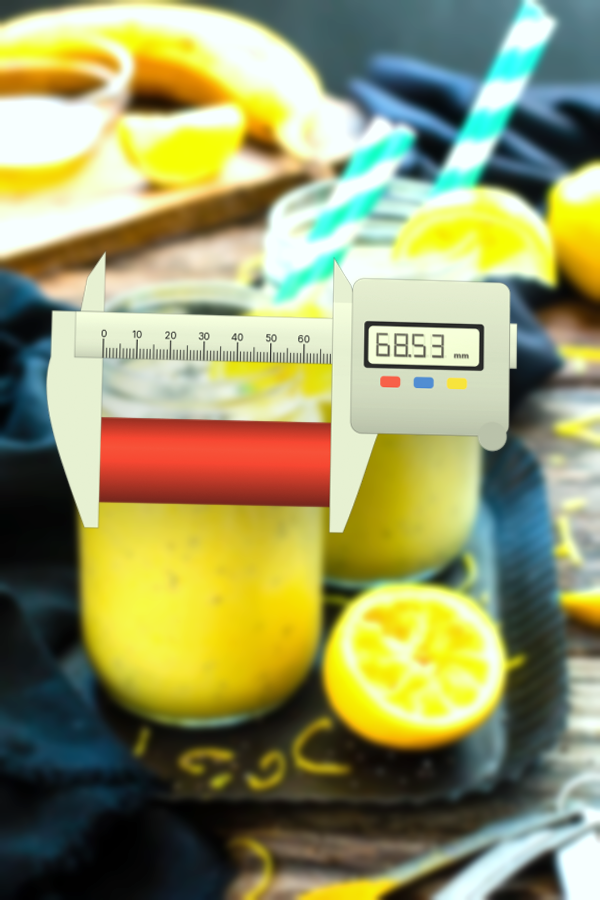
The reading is {"value": 68.53, "unit": "mm"}
